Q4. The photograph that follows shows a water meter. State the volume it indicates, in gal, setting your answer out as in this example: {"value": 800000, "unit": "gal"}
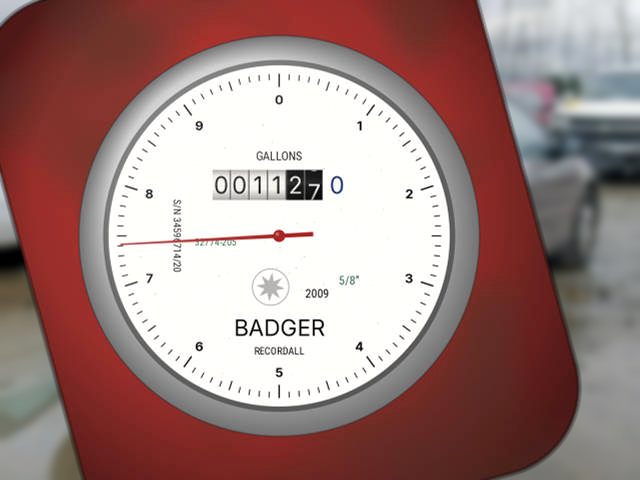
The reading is {"value": 11267.4, "unit": "gal"}
